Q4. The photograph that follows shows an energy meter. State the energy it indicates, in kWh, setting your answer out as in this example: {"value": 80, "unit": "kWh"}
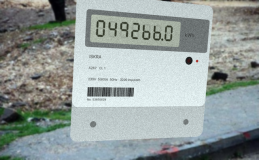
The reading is {"value": 49266.0, "unit": "kWh"}
